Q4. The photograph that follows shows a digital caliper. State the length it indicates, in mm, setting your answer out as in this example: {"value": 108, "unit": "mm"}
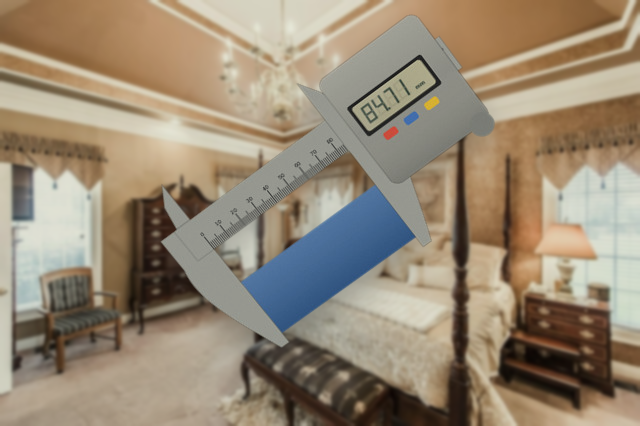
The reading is {"value": 84.71, "unit": "mm"}
